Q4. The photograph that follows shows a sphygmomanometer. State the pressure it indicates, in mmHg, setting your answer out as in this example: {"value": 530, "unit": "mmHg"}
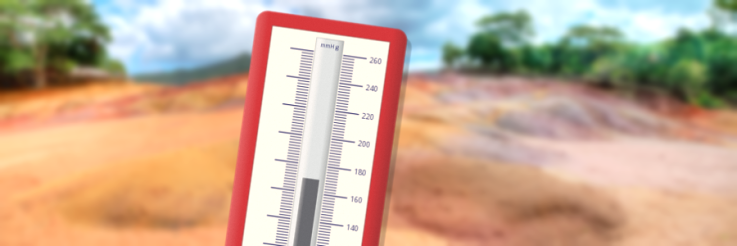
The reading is {"value": 170, "unit": "mmHg"}
